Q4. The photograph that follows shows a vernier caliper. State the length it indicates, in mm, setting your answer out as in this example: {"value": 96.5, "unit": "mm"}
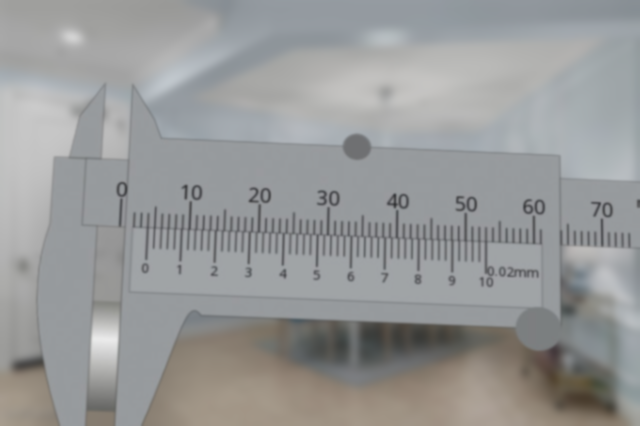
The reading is {"value": 4.0, "unit": "mm"}
